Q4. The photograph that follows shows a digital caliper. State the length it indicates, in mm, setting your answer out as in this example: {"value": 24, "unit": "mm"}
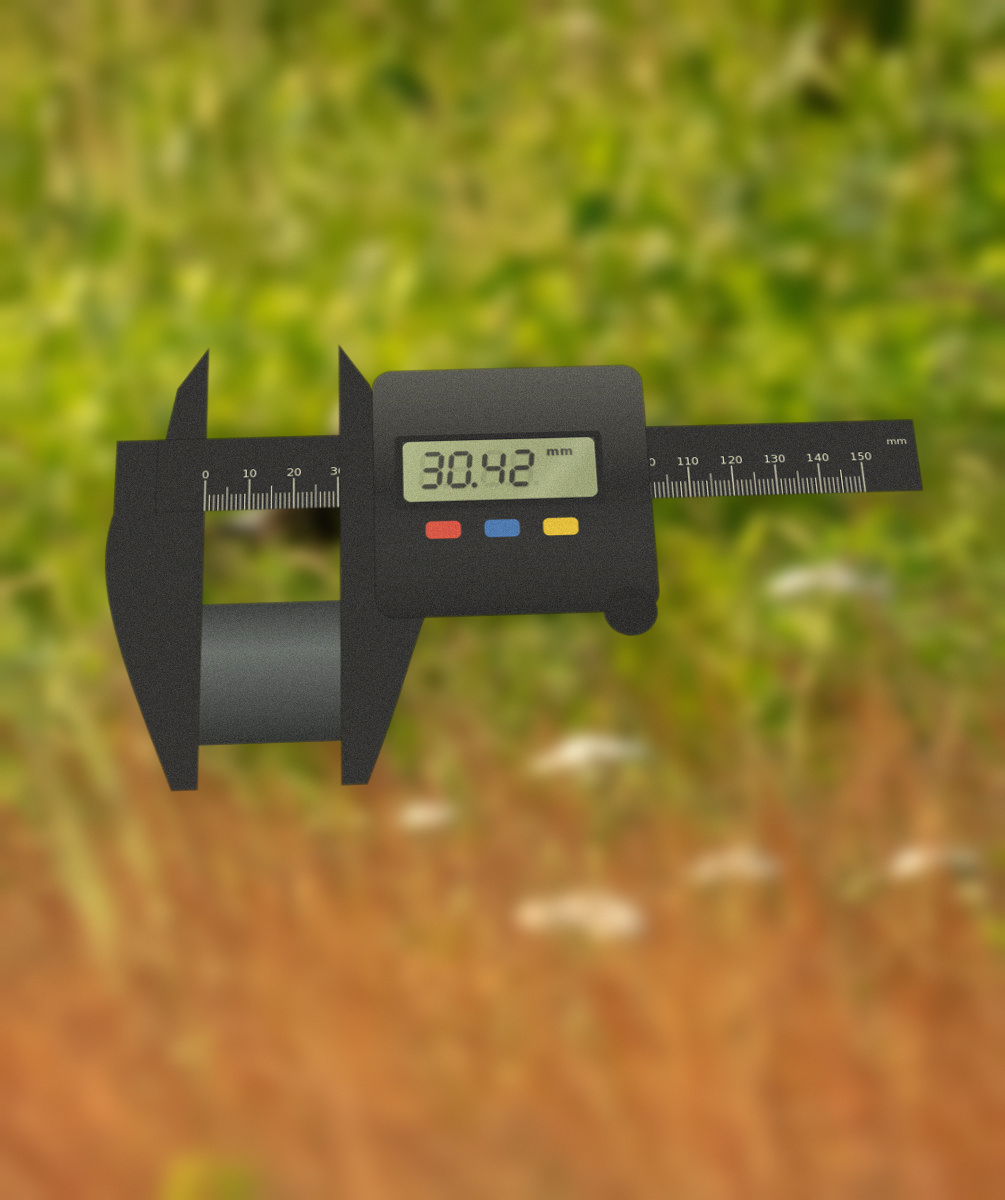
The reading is {"value": 30.42, "unit": "mm"}
